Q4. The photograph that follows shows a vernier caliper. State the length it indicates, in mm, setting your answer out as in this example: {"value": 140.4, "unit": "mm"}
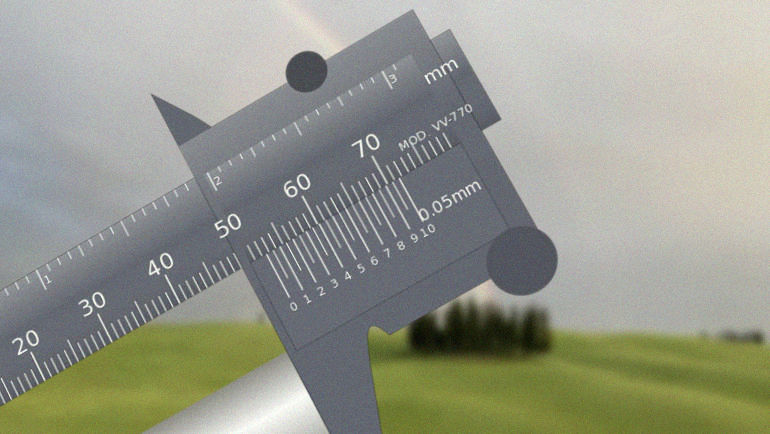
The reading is {"value": 52.6, "unit": "mm"}
